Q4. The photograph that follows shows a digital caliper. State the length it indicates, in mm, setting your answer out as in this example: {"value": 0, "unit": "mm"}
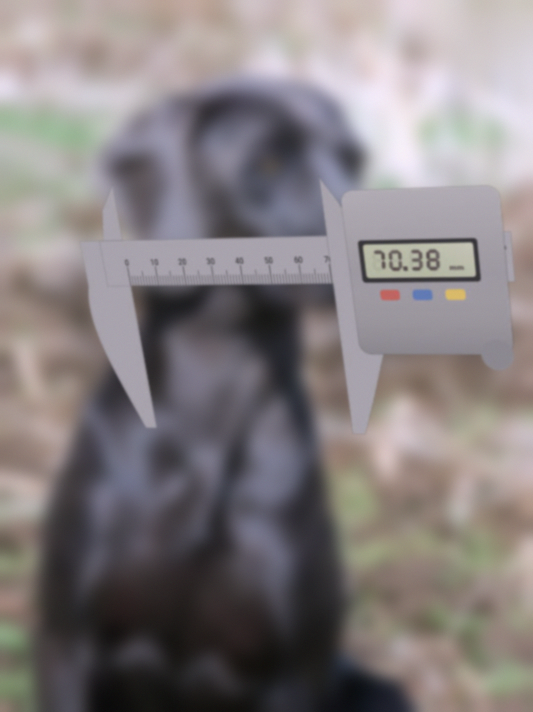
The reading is {"value": 70.38, "unit": "mm"}
